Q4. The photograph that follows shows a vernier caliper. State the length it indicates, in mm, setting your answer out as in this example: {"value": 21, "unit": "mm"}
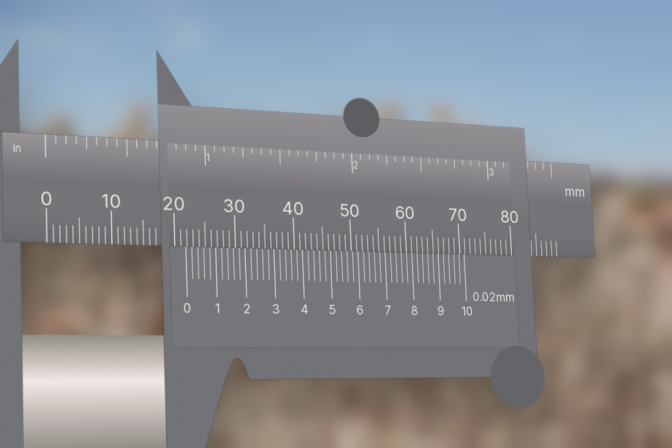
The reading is {"value": 21.8, "unit": "mm"}
